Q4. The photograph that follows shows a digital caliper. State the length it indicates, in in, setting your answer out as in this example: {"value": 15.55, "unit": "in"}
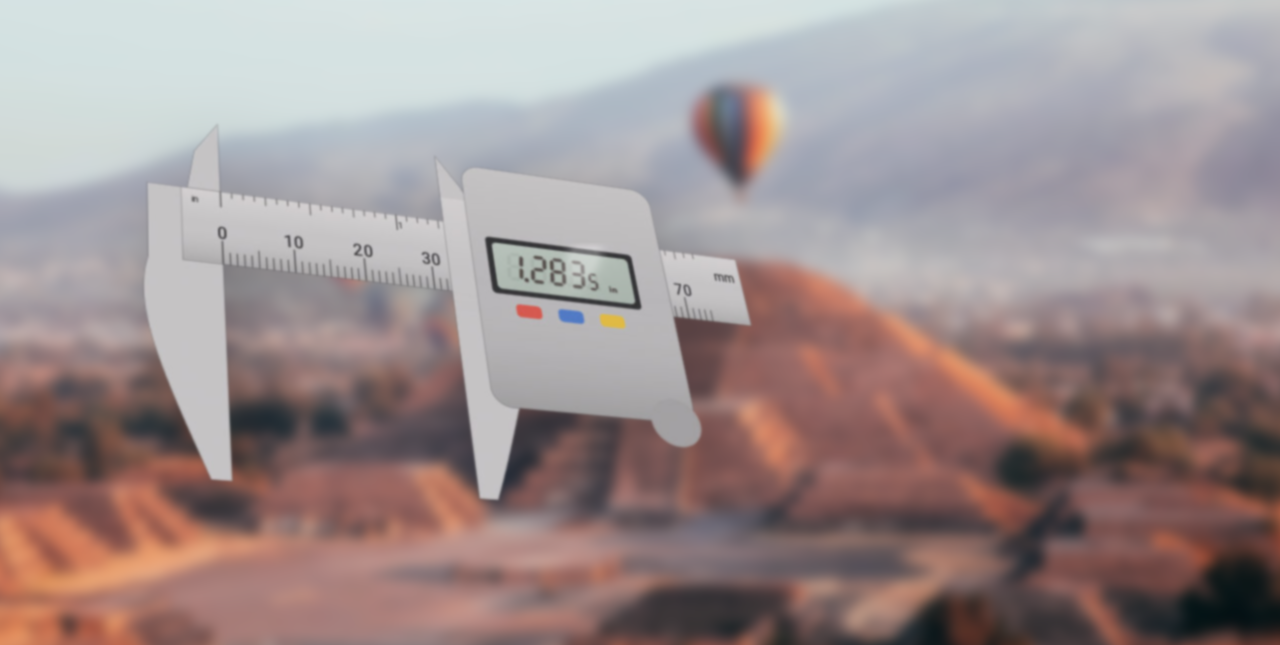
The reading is {"value": 1.2835, "unit": "in"}
